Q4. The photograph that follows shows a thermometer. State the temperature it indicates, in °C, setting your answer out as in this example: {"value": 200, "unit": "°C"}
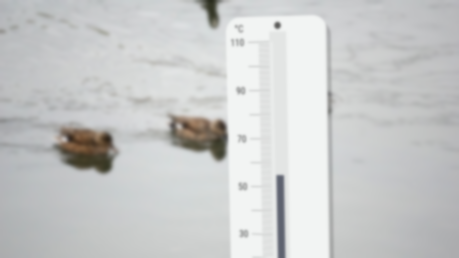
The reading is {"value": 55, "unit": "°C"}
